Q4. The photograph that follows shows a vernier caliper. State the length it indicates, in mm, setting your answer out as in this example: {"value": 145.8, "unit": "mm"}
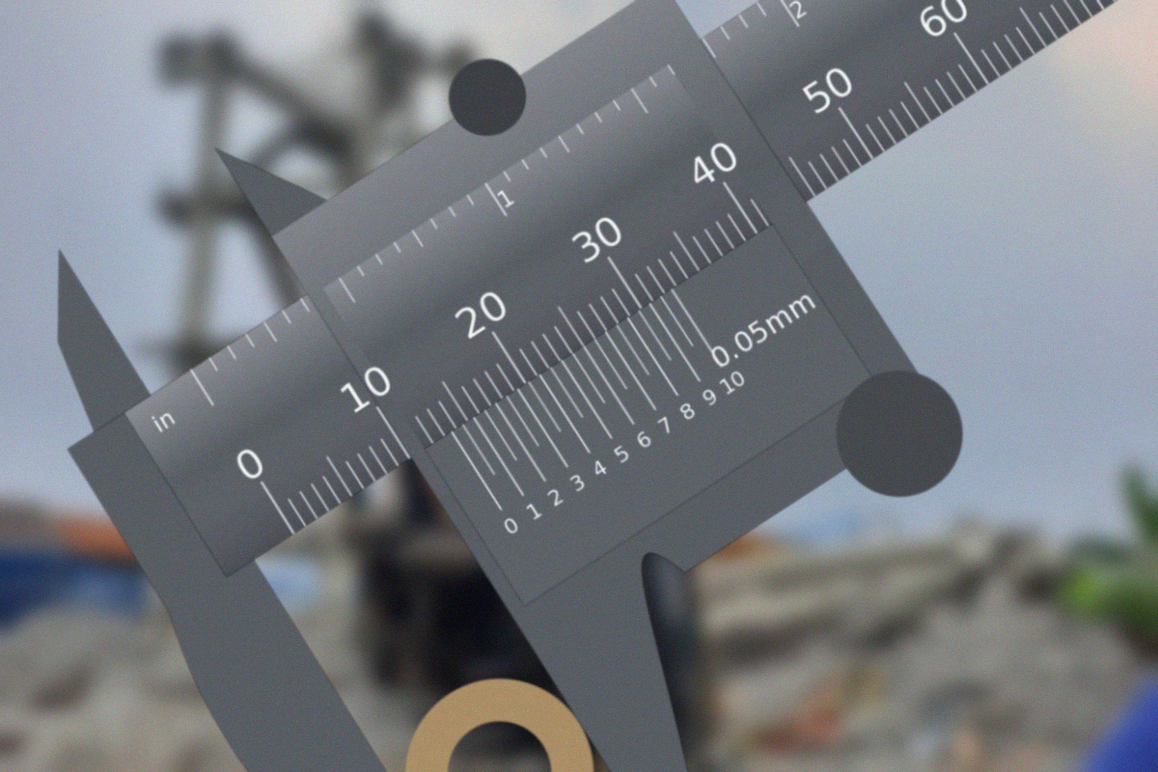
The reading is {"value": 13.6, "unit": "mm"}
